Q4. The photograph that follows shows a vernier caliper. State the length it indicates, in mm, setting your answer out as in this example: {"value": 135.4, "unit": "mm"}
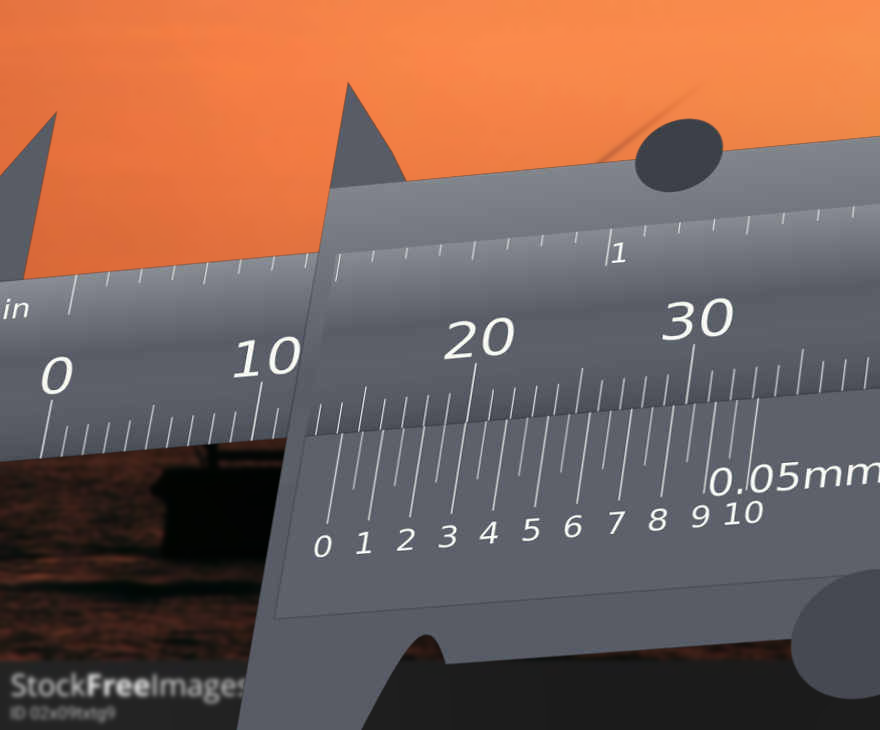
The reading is {"value": 14.25, "unit": "mm"}
